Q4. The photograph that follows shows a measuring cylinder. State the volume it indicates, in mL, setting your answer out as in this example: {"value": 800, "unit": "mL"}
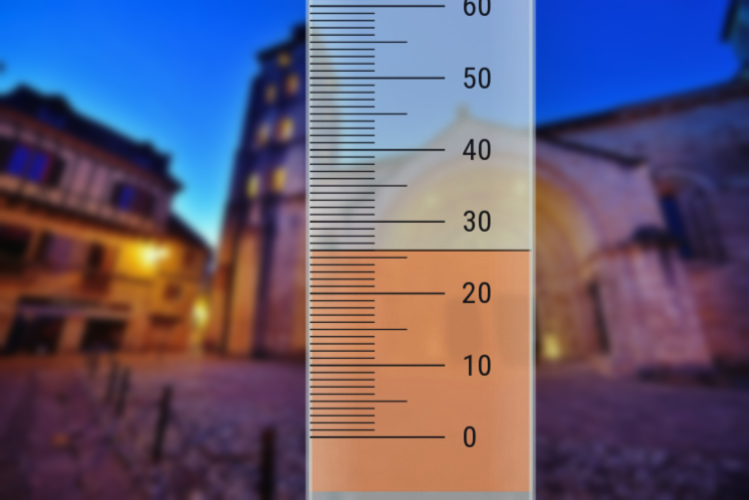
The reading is {"value": 26, "unit": "mL"}
